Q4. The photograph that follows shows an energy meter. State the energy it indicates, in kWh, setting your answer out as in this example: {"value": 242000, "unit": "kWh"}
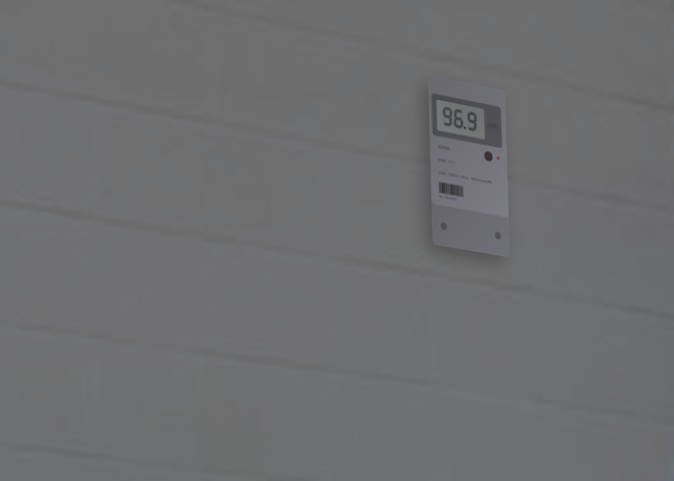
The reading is {"value": 96.9, "unit": "kWh"}
